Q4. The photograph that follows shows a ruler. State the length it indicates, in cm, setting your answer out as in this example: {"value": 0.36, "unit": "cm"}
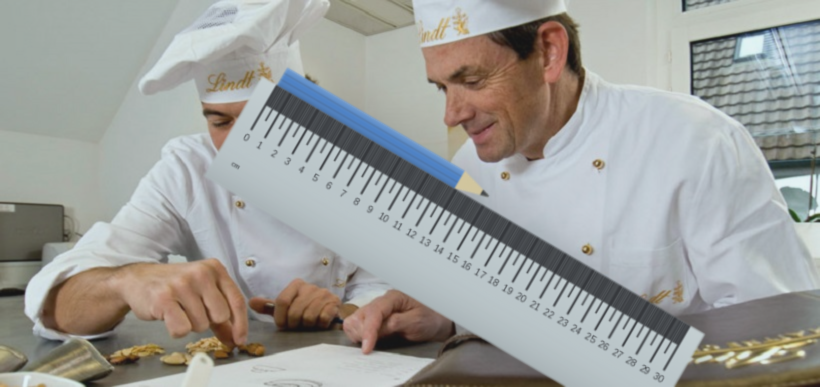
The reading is {"value": 15, "unit": "cm"}
